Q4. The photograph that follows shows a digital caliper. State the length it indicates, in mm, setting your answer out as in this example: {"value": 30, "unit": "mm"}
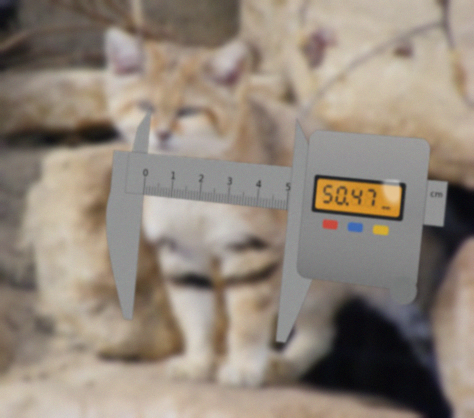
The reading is {"value": 50.47, "unit": "mm"}
